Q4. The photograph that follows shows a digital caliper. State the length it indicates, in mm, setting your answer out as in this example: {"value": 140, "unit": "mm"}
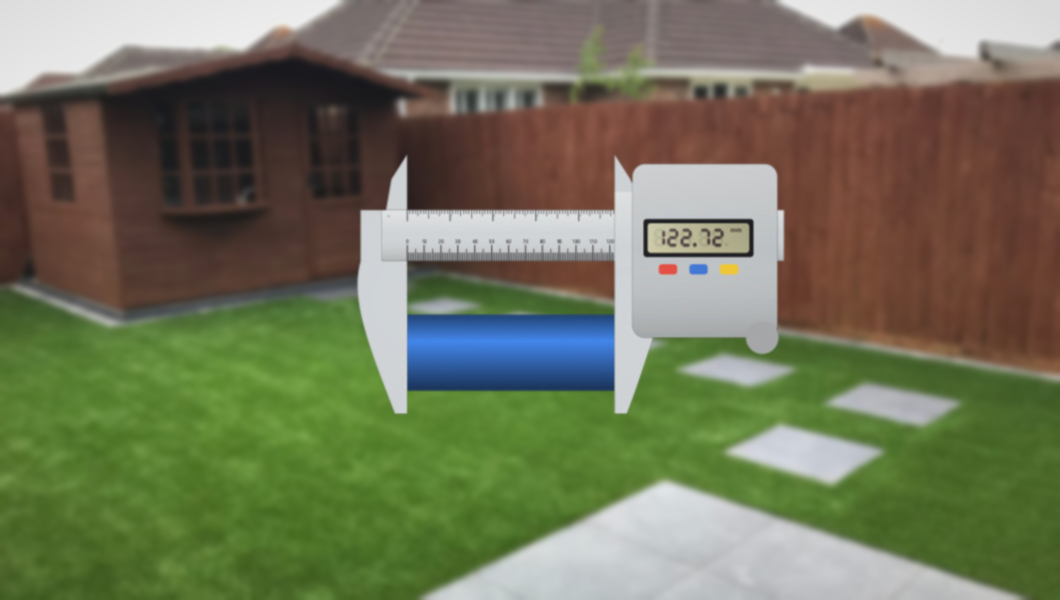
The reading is {"value": 122.72, "unit": "mm"}
